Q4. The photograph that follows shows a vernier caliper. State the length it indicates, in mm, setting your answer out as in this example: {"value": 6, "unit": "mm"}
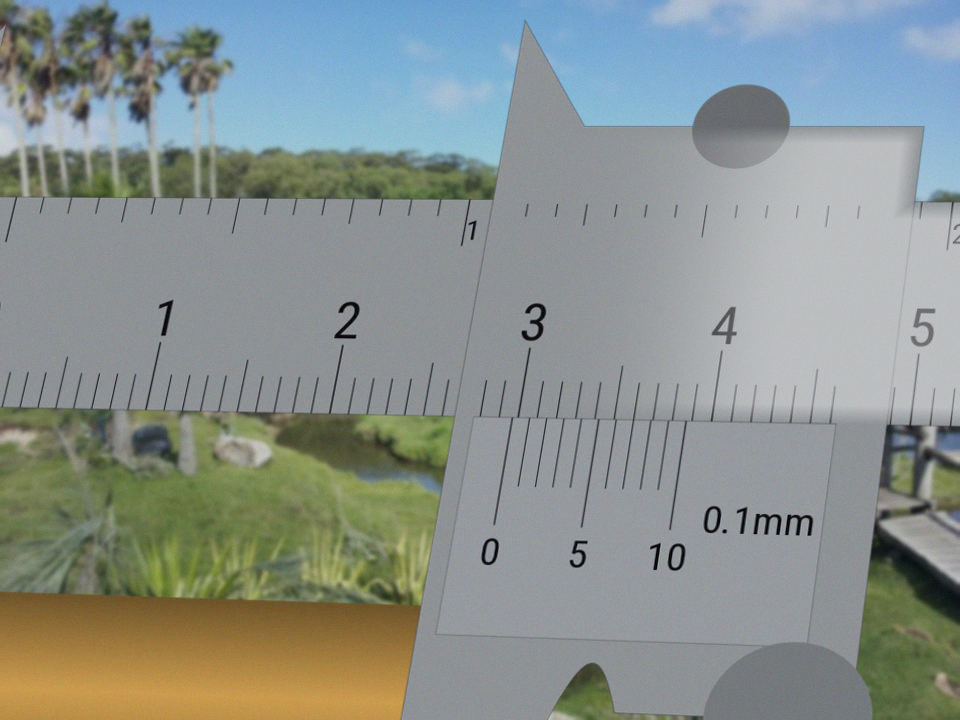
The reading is {"value": 29.7, "unit": "mm"}
